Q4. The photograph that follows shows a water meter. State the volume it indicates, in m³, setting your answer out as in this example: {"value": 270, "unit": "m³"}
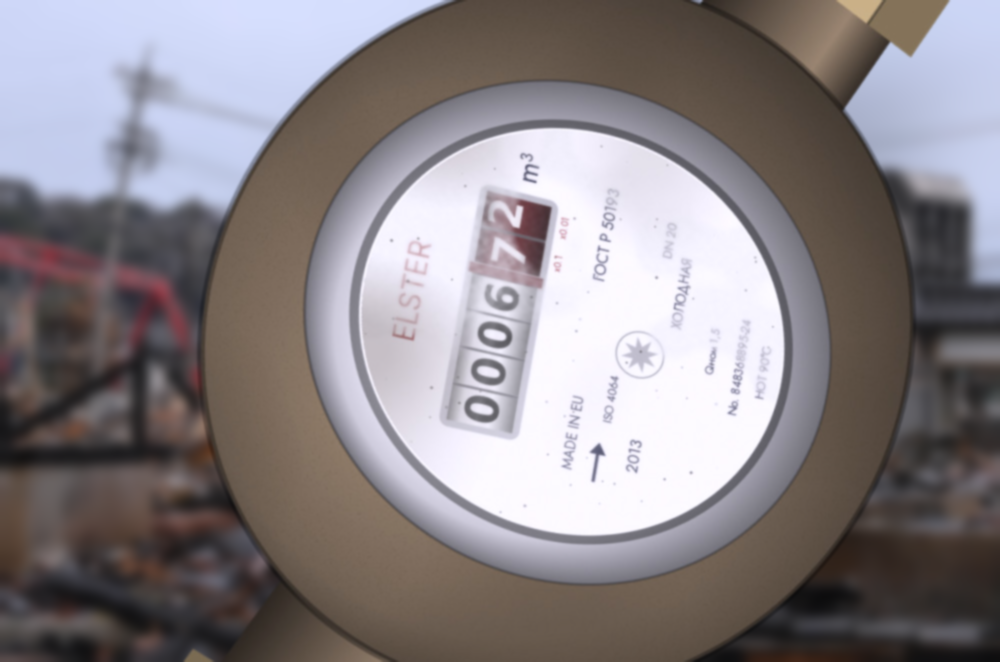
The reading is {"value": 6.72, "unit": "m³"}
